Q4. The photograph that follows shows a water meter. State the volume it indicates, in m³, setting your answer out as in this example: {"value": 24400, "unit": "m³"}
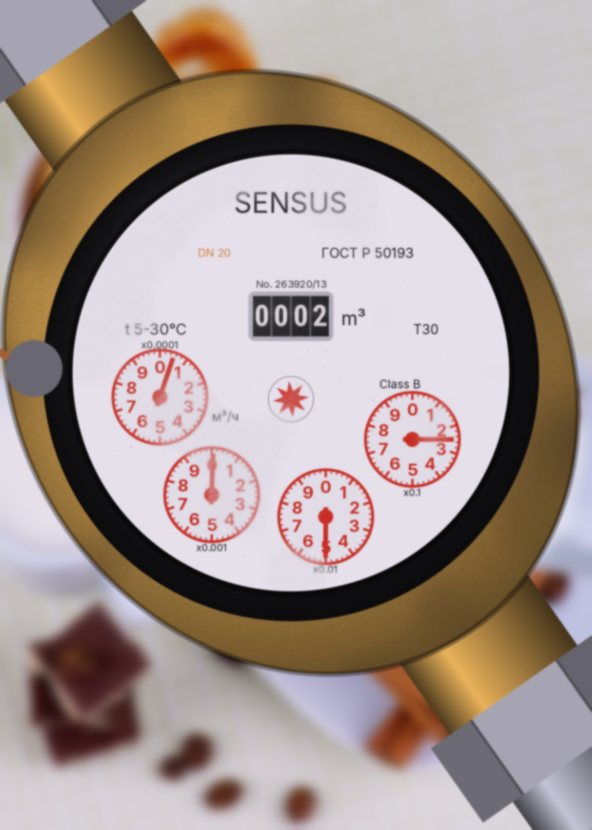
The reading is {"value": 2.2500, "unit": "m³"}
